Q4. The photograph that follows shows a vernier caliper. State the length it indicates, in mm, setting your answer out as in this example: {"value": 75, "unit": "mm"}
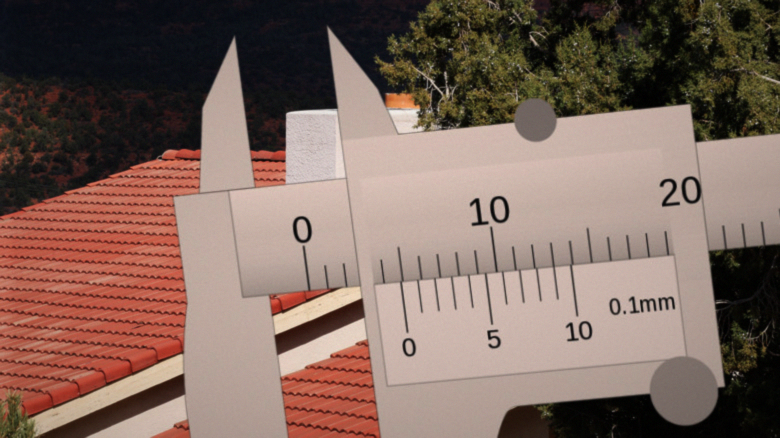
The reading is {"value": 4.9, "unit": "mm"}
